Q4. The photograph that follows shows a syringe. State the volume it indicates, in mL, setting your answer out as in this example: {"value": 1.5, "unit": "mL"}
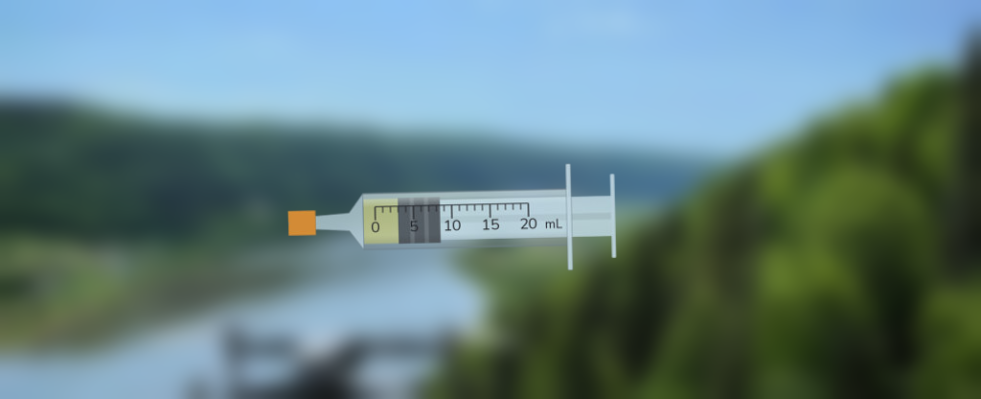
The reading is {"value": 3, "unit": "mL"}
